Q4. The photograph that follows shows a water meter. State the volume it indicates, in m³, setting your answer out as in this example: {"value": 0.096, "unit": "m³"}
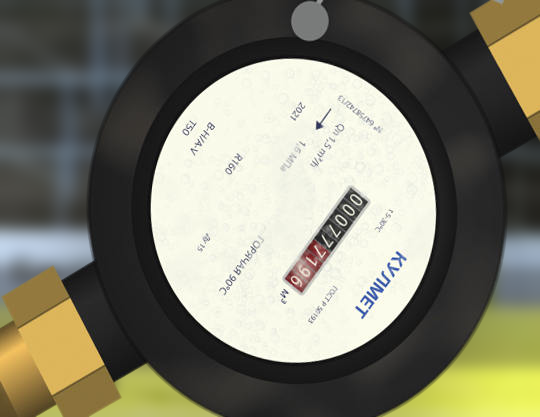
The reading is {"value": 77.7196, "unit": "m³"}
